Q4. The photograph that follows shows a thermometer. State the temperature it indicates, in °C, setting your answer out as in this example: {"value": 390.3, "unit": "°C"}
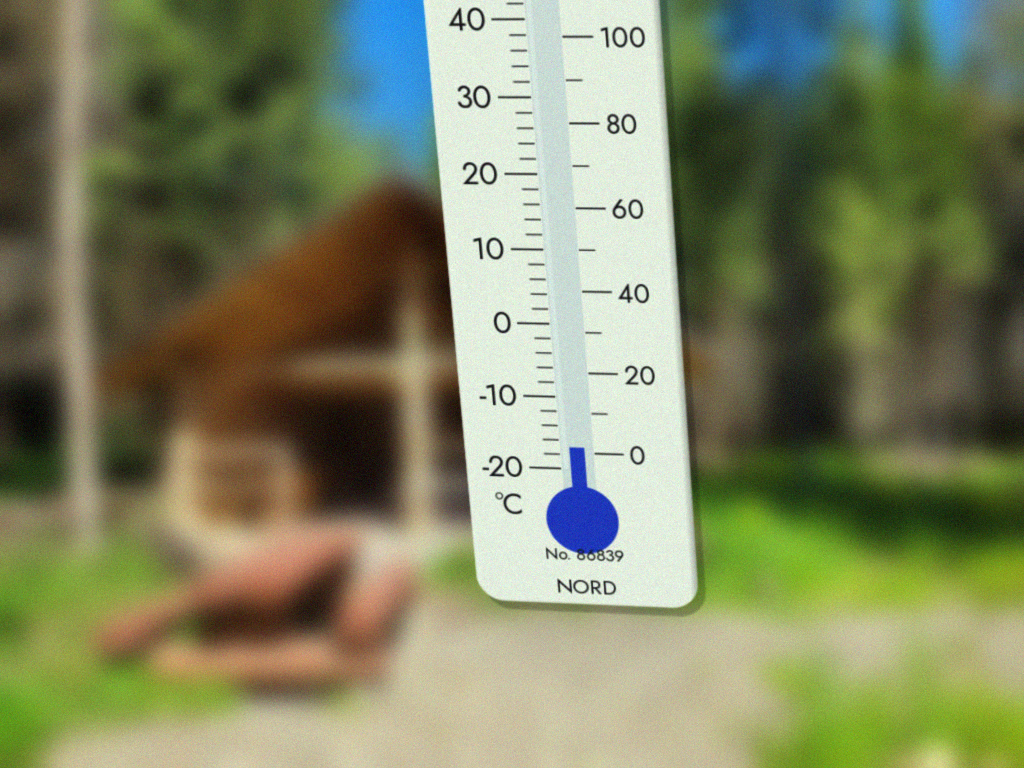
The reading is {"value": -17, "unit": "°C"}
